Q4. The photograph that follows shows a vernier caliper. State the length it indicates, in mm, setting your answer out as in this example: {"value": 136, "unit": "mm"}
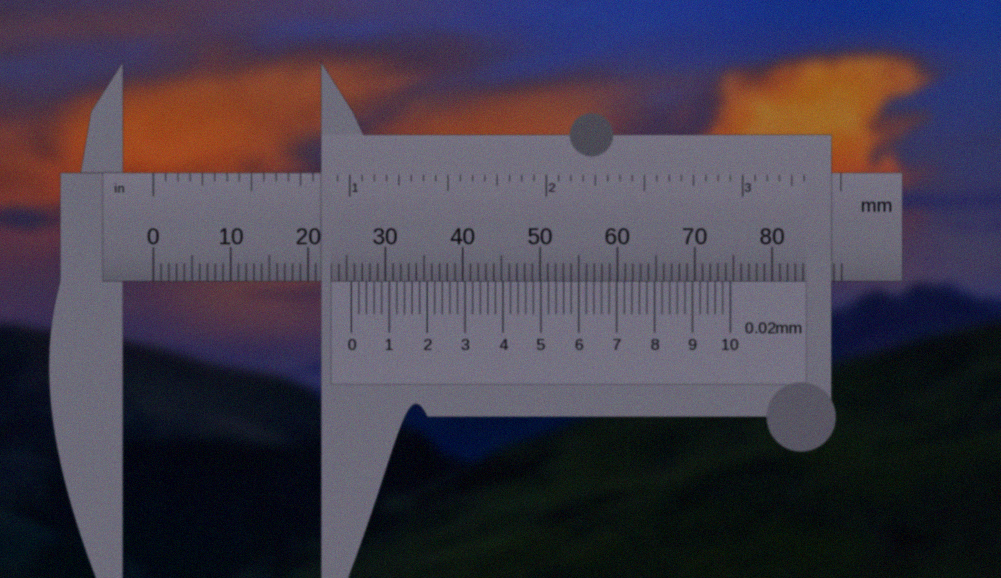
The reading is {"value": 25.6, "unit": "mm"}
